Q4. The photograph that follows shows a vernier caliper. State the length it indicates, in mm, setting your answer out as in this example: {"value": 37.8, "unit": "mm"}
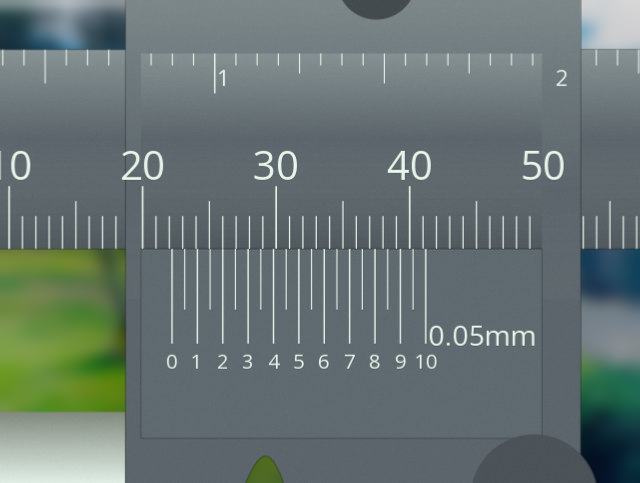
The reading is {"value": 22.2, "unit": "mm"}
